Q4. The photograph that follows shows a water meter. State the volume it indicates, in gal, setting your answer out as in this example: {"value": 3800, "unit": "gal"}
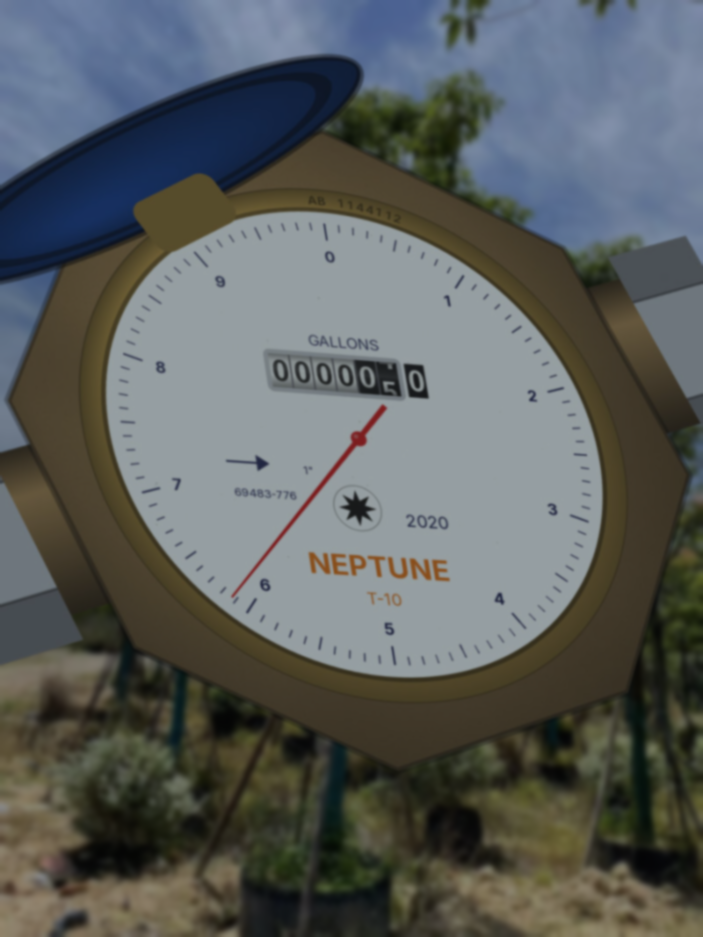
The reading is {"value": 46.1, "unit": "gal"}
